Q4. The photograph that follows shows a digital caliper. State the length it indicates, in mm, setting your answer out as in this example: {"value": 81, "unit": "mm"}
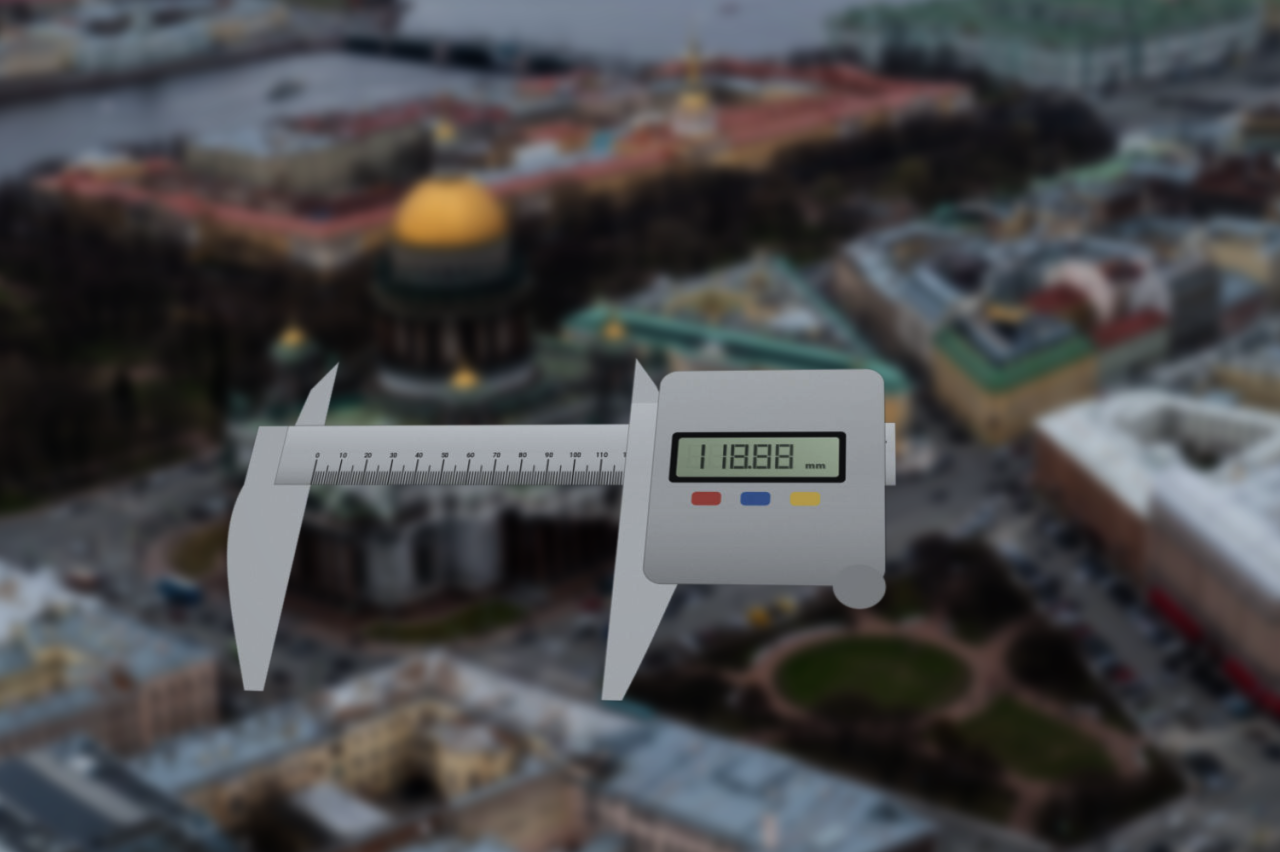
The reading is {"value": 118.88, "unit": "mm"}
